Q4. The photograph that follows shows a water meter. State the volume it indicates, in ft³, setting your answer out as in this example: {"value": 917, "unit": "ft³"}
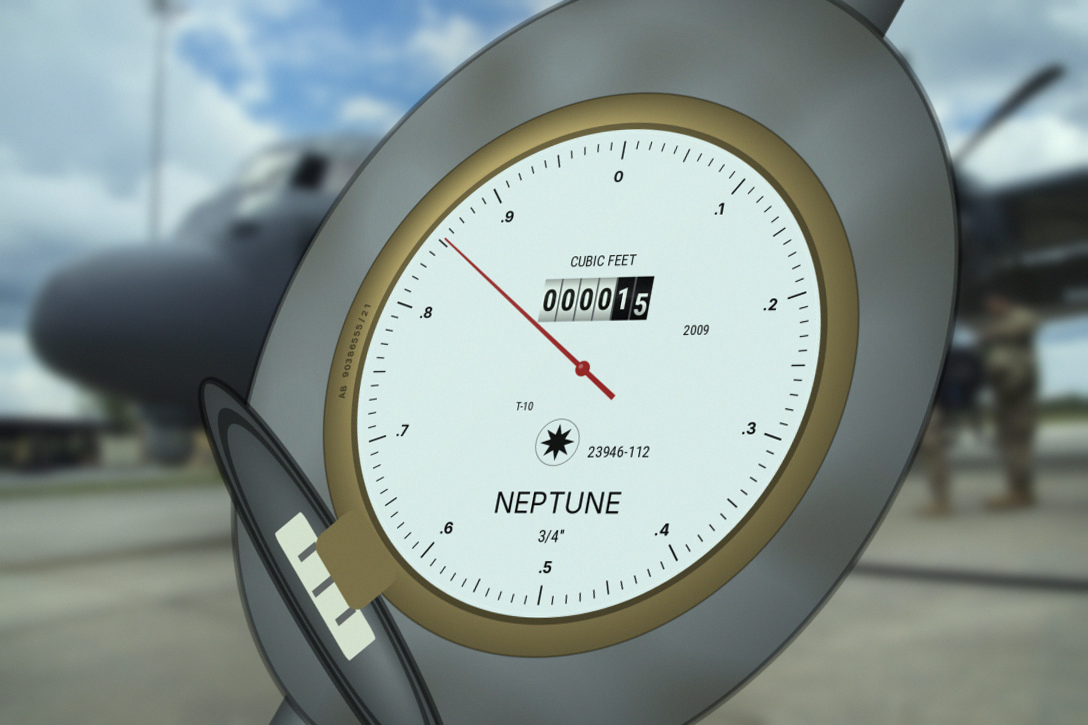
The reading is {"value": 14.85, "unit": "ft³"}
